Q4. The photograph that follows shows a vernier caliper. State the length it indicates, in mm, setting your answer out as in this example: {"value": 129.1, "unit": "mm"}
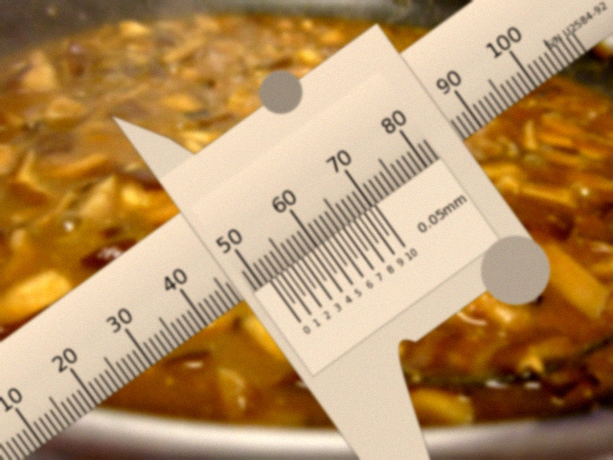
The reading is {"value": 51.5, "unit": "mm"}
